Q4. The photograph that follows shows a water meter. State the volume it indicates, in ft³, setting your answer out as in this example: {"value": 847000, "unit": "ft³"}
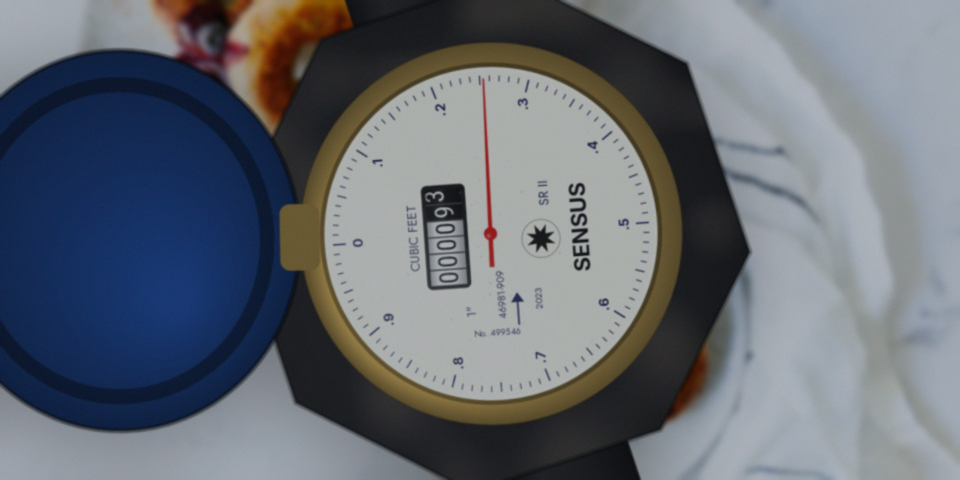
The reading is {"value": 93.25, "unit": "ft³"}
